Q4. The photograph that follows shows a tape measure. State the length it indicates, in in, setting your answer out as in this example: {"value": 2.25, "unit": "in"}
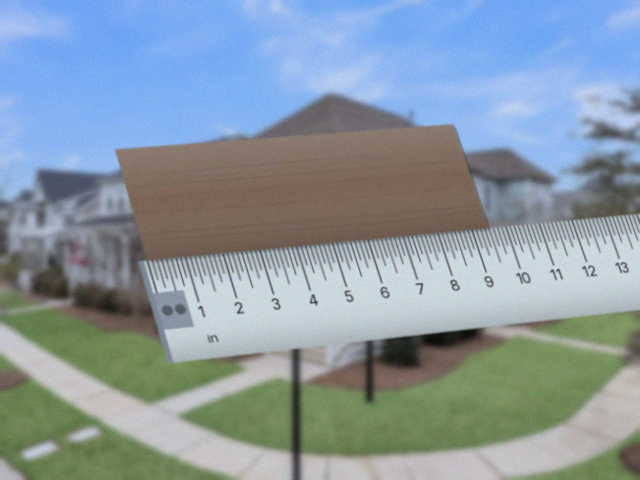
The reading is {"value": 9.5, "unit": "in"}
